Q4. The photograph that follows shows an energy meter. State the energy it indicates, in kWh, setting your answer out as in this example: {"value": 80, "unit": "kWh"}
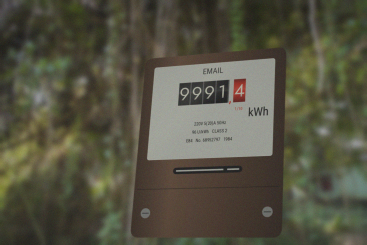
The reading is {"value": 9991.4, "unit": "kWh"}
